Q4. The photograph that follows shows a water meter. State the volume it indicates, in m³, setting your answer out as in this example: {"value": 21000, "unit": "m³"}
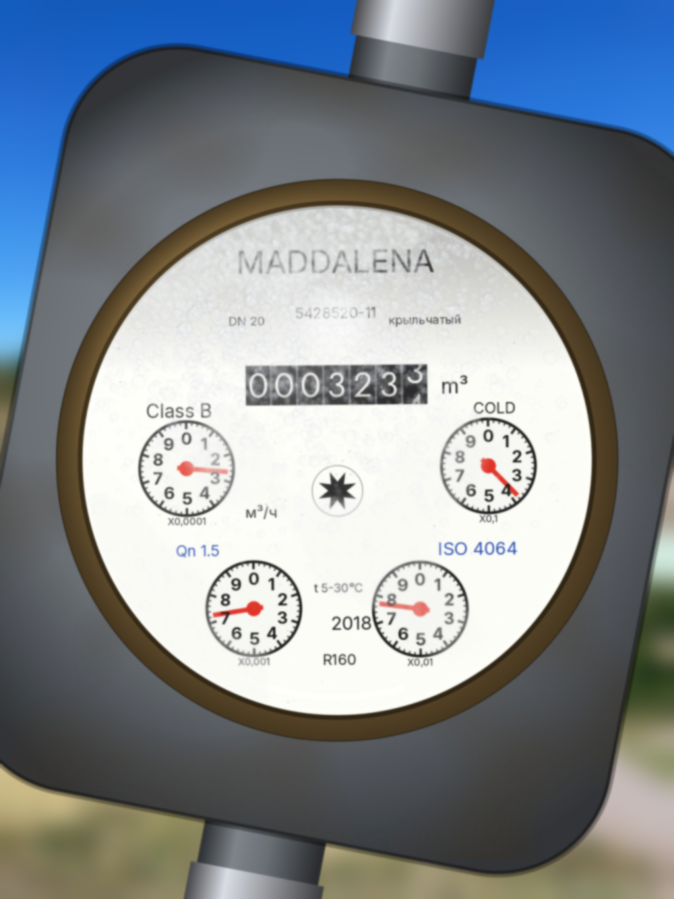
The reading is {"value": 3233.3772, "unit": "m³"}
